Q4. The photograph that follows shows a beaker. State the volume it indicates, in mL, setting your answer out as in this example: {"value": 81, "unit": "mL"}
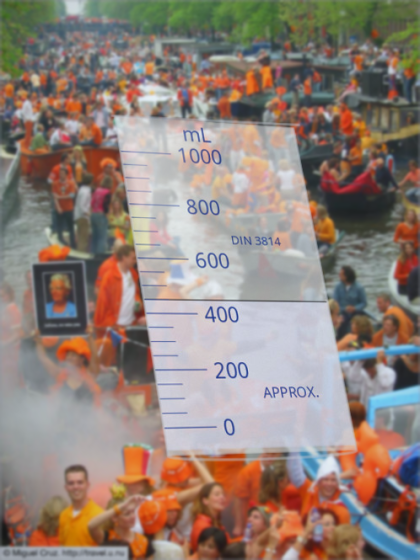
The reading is {"value": 450, "unit": "mL"}
